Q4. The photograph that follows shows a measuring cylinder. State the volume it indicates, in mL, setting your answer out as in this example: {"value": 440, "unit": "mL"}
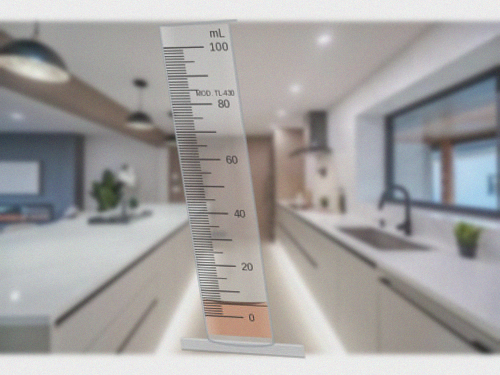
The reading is {"value": 5, "unit": "mL"}
